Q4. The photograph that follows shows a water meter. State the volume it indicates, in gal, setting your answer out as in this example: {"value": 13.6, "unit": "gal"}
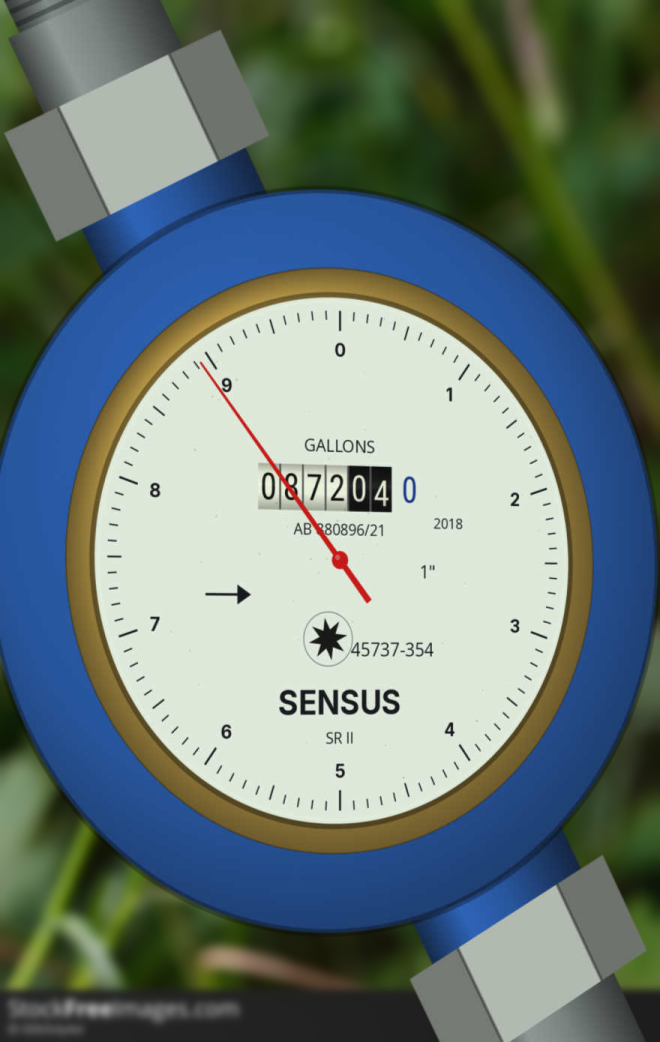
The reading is {"value": 872038.9, "unit": "gal"}
